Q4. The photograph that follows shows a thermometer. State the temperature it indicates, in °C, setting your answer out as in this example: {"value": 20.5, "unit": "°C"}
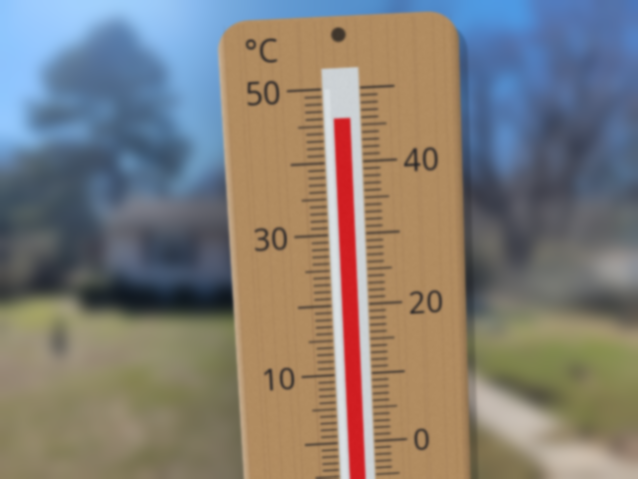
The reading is {"value": 46, "unit": "°C"}
